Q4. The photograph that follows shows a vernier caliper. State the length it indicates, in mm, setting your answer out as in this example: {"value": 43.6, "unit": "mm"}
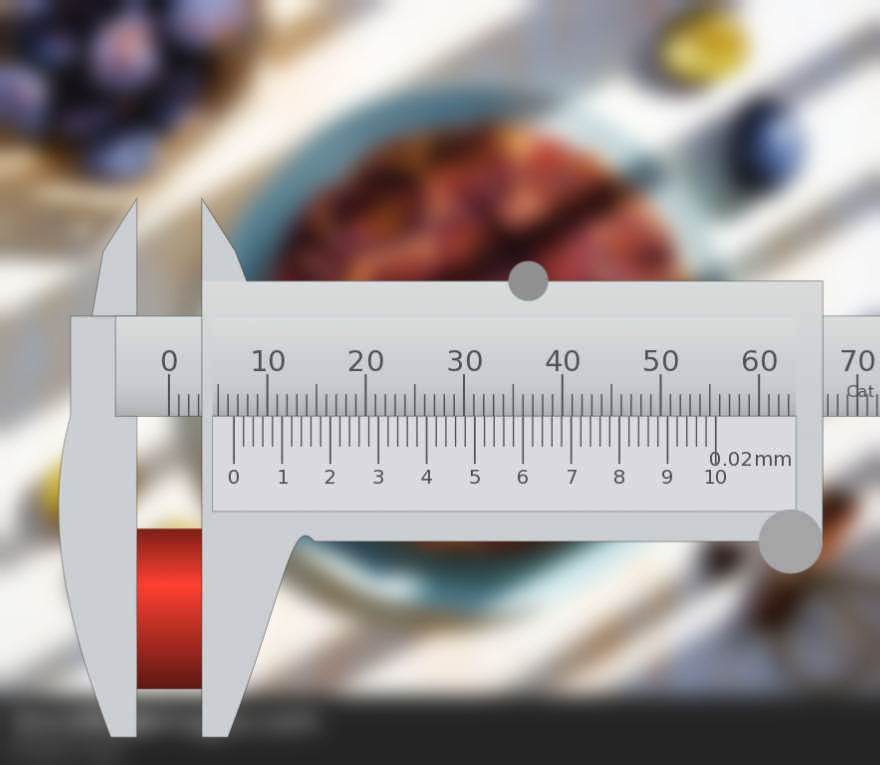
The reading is {"value": 6.6, "unit": "mm"}
